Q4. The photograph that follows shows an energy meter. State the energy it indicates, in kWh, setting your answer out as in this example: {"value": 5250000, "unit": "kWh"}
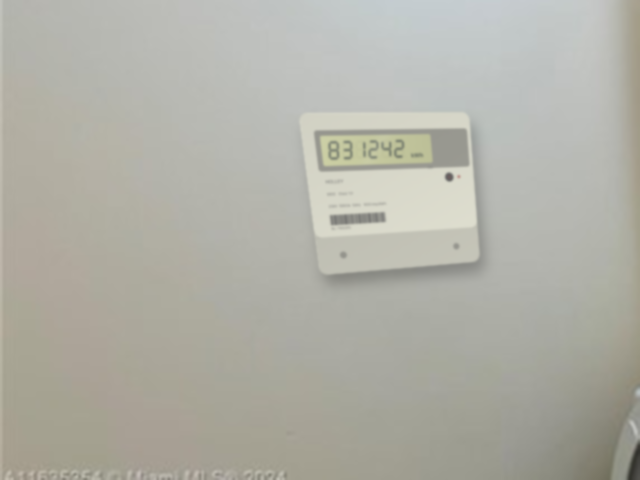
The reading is {"value": 831242, "unit": "kWh"}
